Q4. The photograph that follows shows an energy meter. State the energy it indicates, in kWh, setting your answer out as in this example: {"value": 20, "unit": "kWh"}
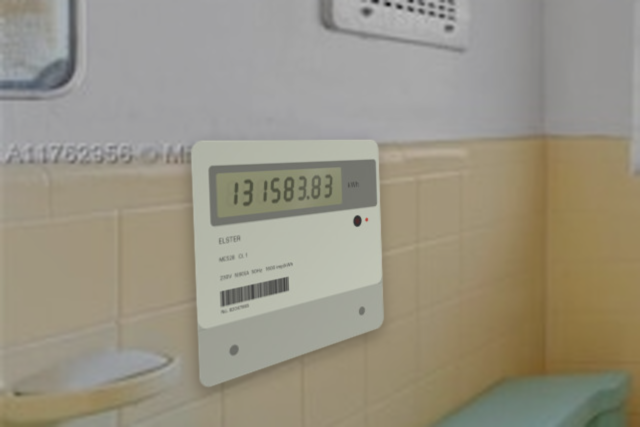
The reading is {"value": 131583.83, "unit": "kWh"}
